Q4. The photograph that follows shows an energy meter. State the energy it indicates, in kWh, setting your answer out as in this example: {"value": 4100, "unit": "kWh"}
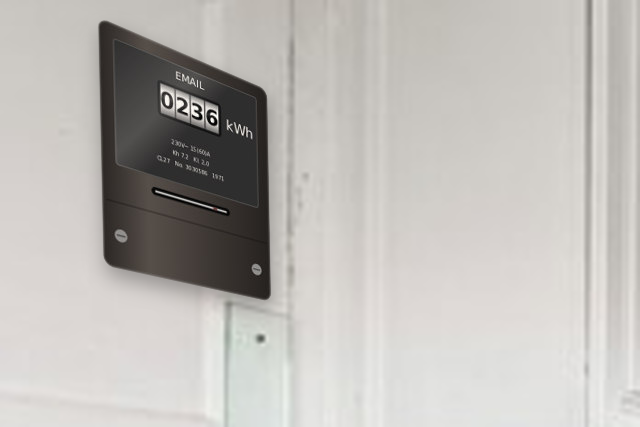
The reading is {"value": 236, "unit": "kWh"}
